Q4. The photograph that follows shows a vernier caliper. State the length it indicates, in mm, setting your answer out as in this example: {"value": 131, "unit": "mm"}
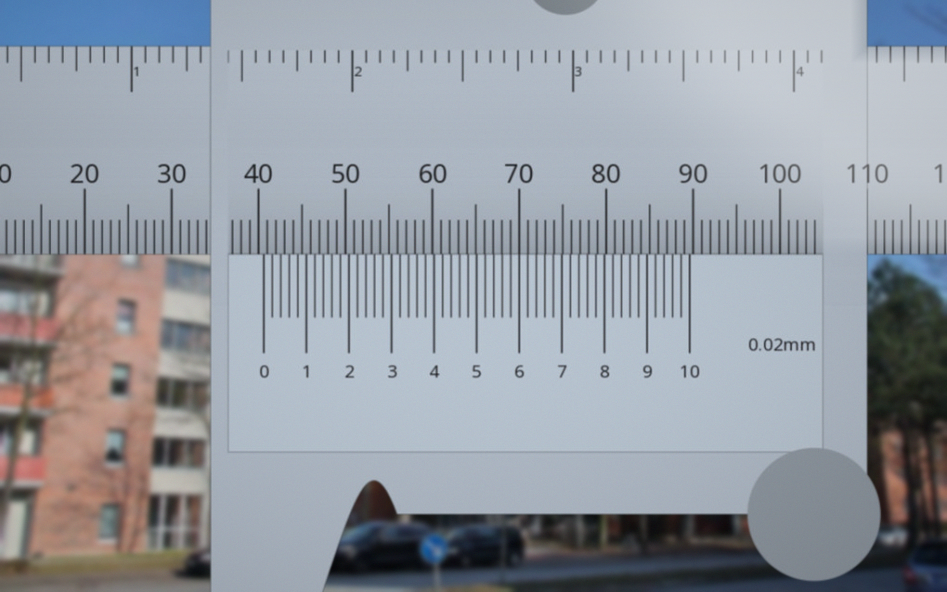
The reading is {"value": 40.6, "unit": "mm"}
